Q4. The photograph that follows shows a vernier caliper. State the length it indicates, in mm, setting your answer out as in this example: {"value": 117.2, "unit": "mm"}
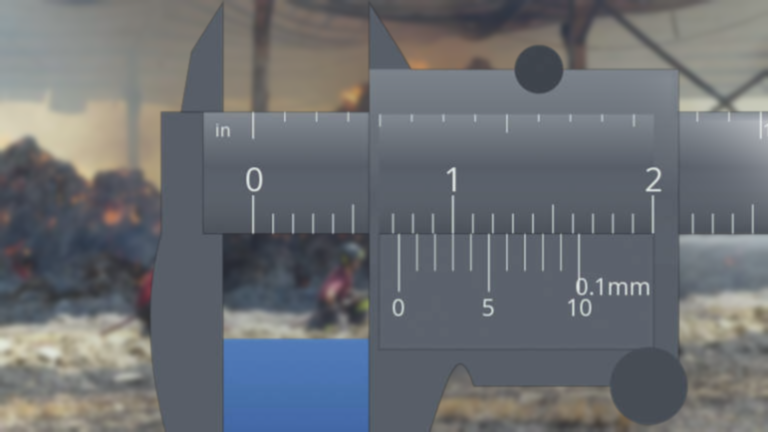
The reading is {"value": 7.3, "unit": "mm"}
